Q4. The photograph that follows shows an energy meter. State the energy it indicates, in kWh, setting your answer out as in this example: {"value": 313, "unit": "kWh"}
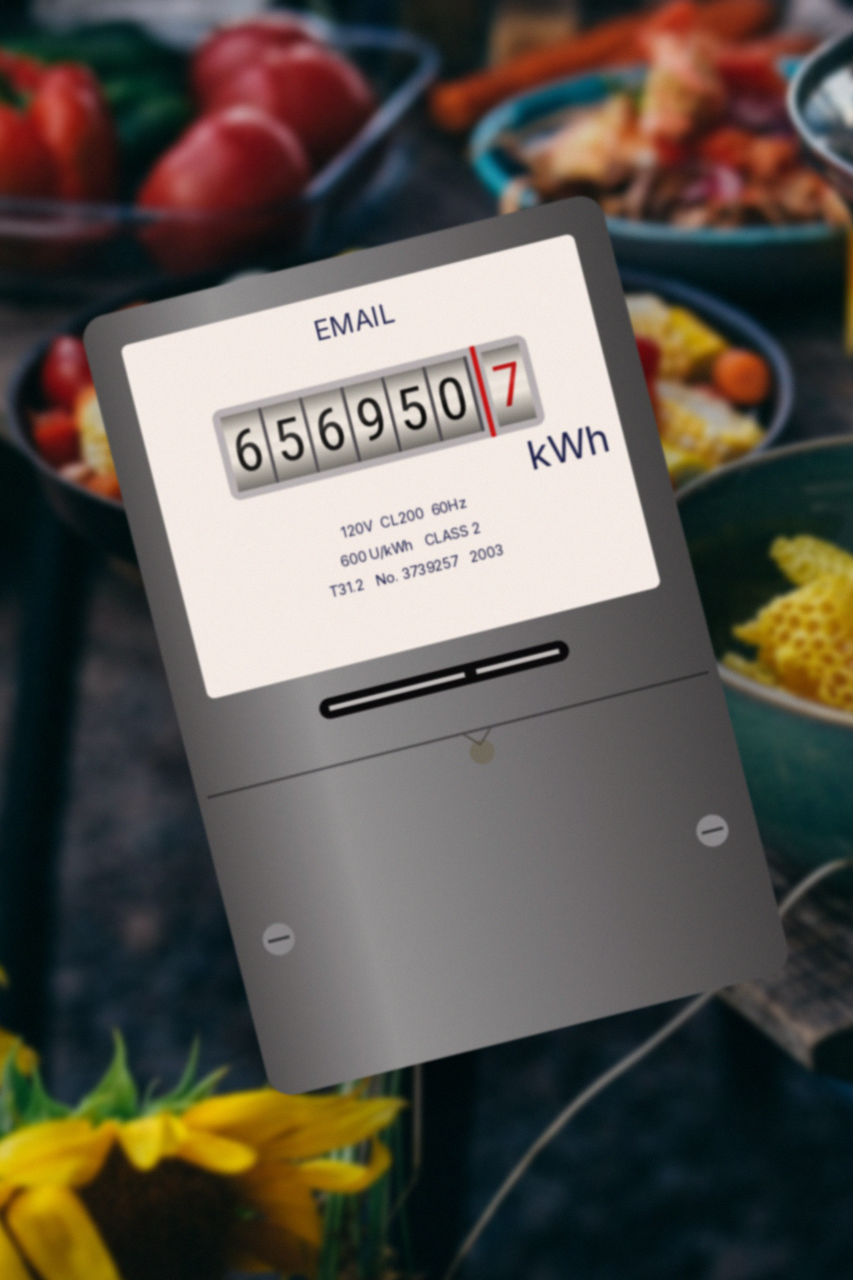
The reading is {"value": 656950.7, "unit": "kWh"}
